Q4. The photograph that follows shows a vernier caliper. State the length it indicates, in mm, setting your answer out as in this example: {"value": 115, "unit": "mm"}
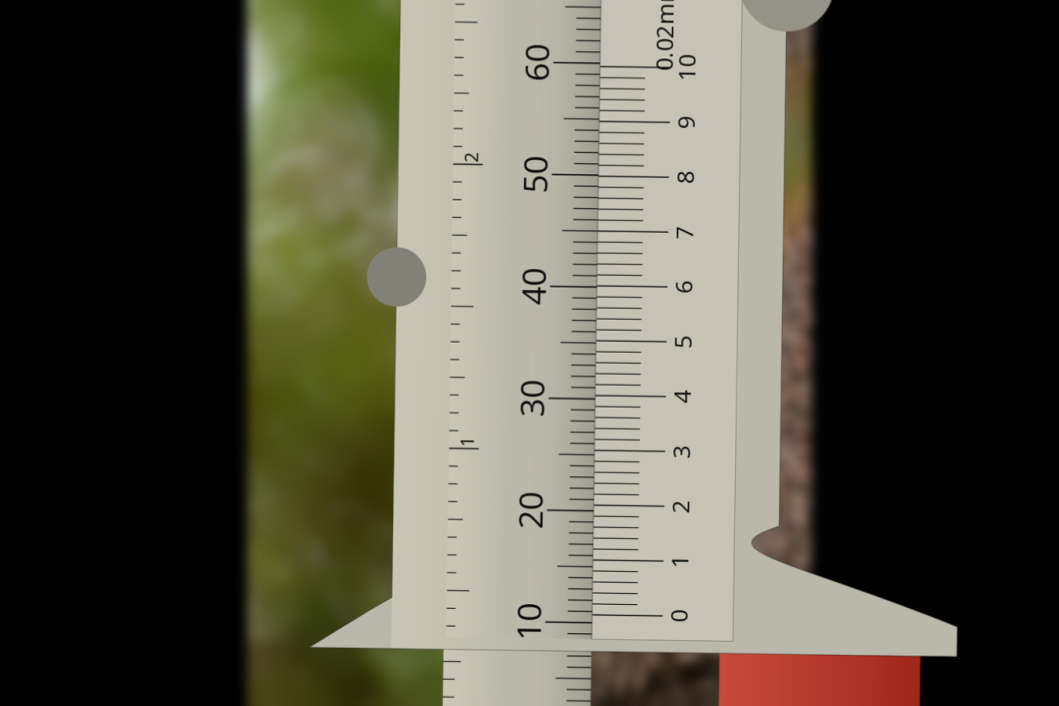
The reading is {"value": 10.7, "unit": "mm"}
